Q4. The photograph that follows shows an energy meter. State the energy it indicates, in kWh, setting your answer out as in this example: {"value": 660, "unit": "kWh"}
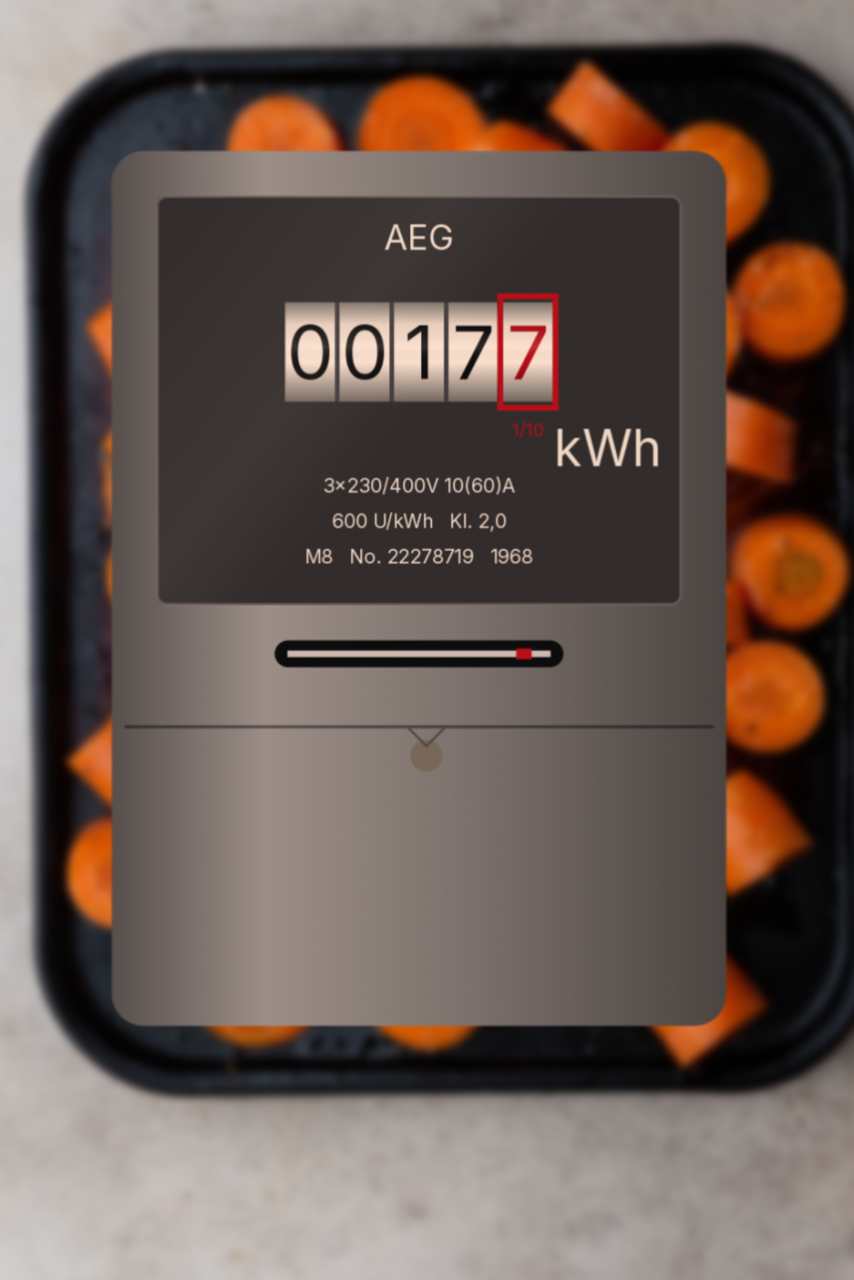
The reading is {"value": 17.7, "unit": "kWh"}
